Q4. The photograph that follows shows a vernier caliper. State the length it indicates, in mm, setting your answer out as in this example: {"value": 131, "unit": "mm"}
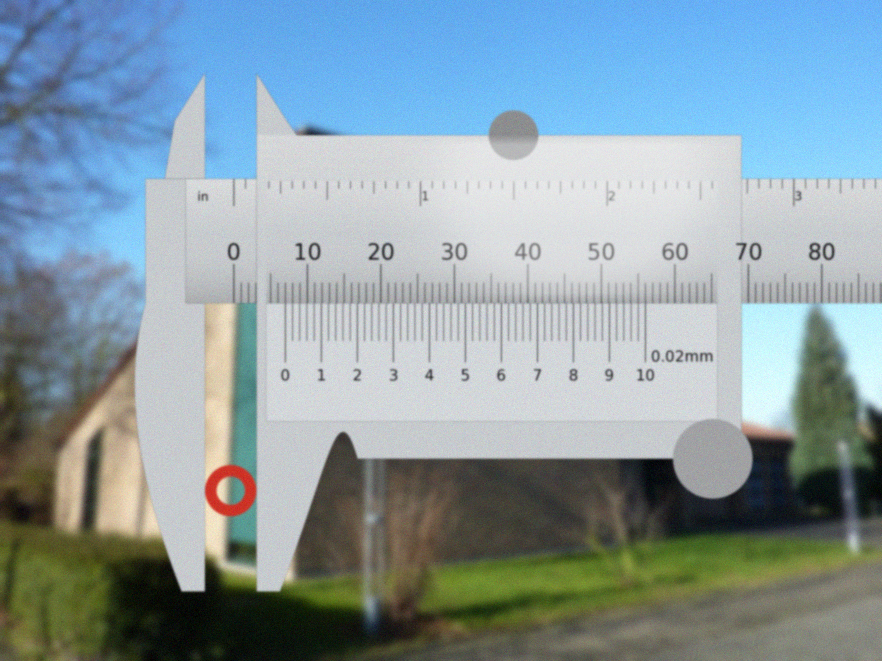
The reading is {"value": 7.0, "unit": "mm"}
